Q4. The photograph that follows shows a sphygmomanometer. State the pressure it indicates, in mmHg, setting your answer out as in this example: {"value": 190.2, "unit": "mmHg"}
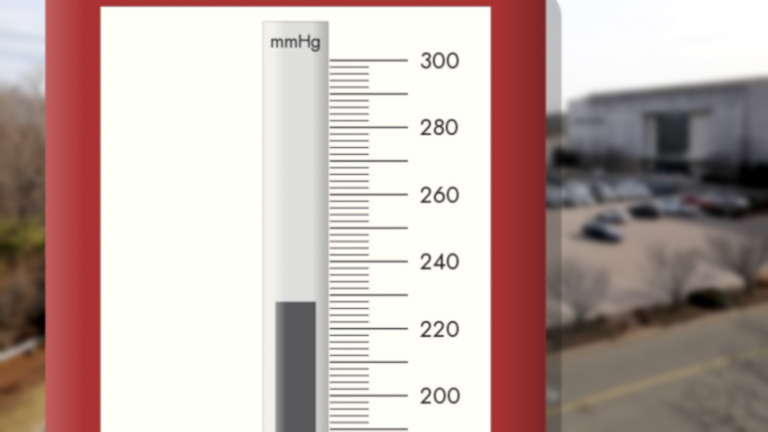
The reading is {"value": 228, "unit": "mmHg"}
